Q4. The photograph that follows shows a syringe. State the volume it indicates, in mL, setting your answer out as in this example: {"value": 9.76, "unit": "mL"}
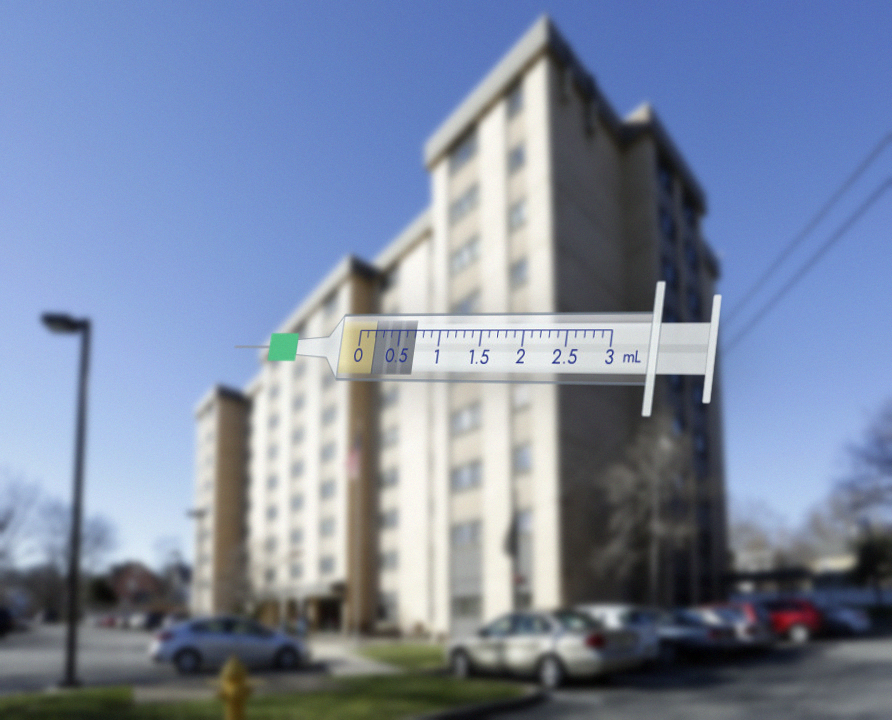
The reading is {"value": 0.2, "unit": "mL"}
